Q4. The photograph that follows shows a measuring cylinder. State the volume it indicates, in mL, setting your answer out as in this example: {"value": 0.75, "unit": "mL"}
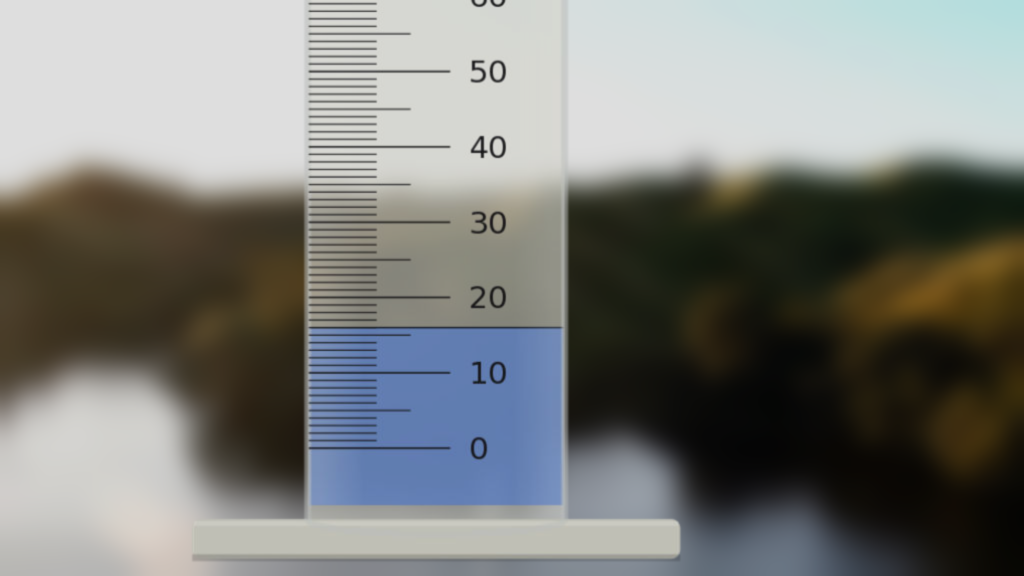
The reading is {"value": 16, "unit": "mL"}
